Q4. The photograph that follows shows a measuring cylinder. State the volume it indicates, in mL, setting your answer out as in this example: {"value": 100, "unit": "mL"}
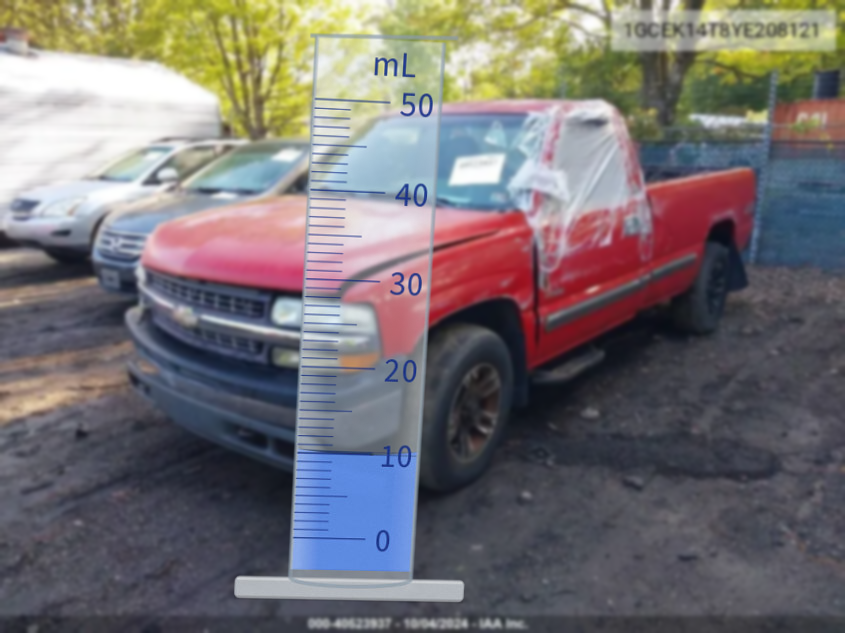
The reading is {"value": 10, "unit": "mL"}
